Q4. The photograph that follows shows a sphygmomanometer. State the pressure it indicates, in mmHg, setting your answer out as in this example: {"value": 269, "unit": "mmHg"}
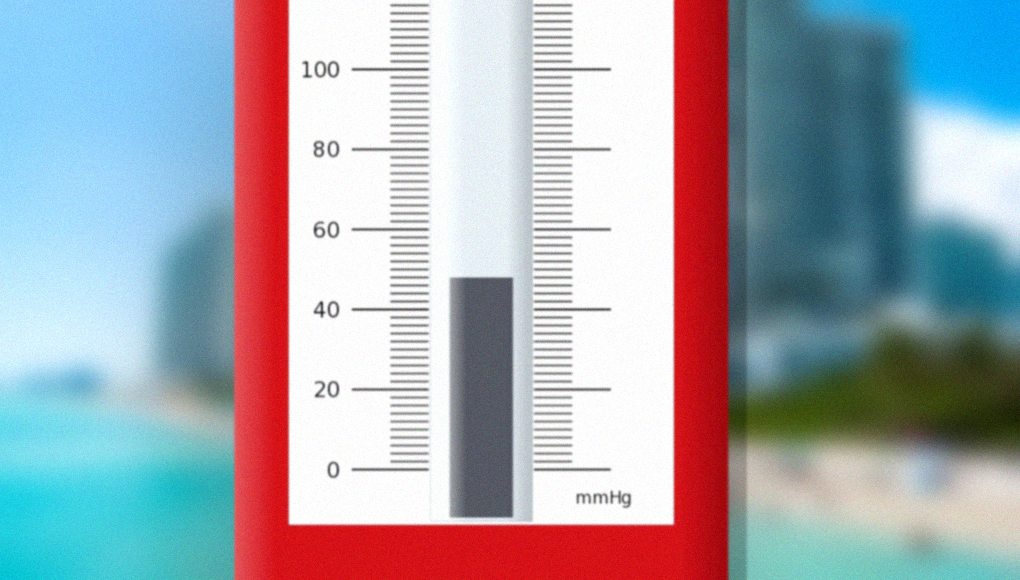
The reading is {"value": 48, "unit": "mmHg"}
